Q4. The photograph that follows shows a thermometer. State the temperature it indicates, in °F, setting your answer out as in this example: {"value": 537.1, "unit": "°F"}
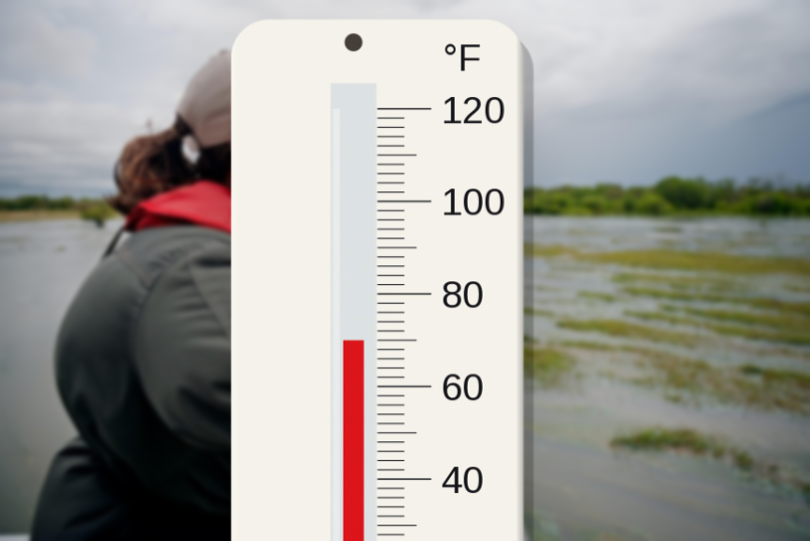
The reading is {"value": 70, "unit": "°F"}
